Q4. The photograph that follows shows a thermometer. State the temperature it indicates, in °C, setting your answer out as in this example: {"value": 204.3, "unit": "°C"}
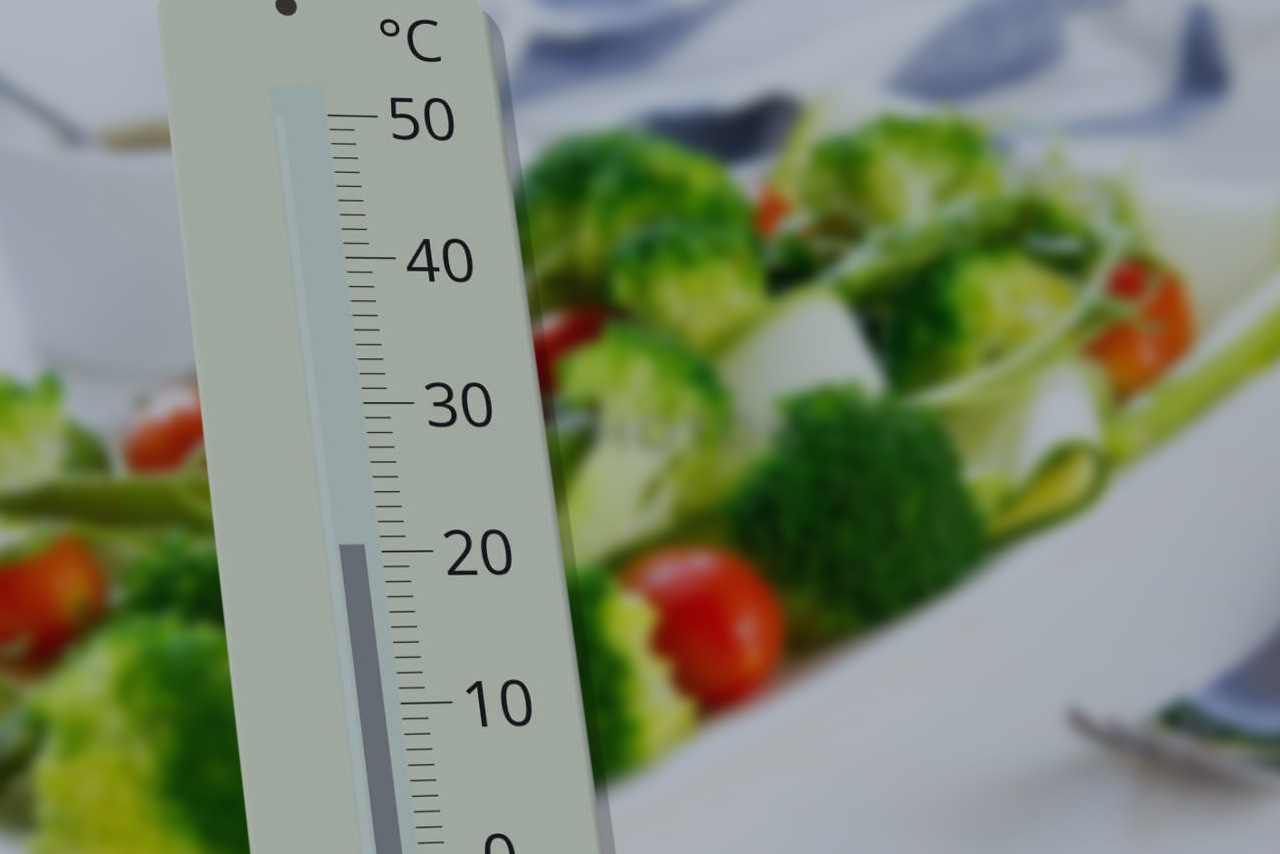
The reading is {"value": 20.5, "unit": "°C"}
